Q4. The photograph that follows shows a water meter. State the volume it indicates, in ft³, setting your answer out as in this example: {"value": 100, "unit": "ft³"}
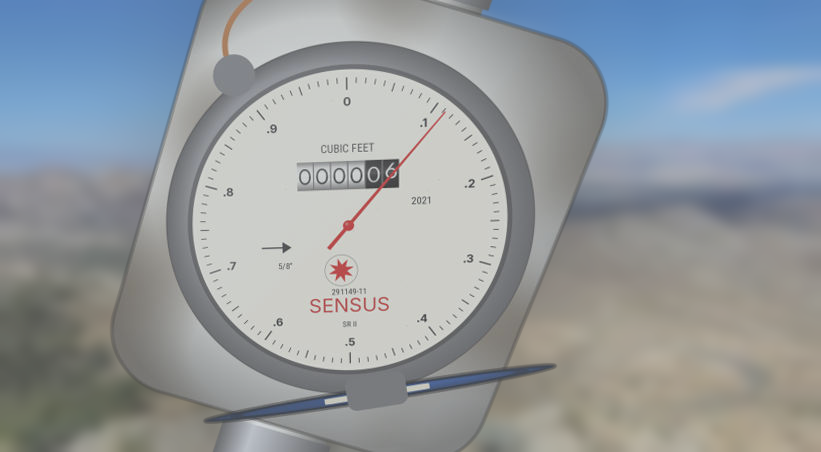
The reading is {"value": 6.11, "unit": "ft³"}
